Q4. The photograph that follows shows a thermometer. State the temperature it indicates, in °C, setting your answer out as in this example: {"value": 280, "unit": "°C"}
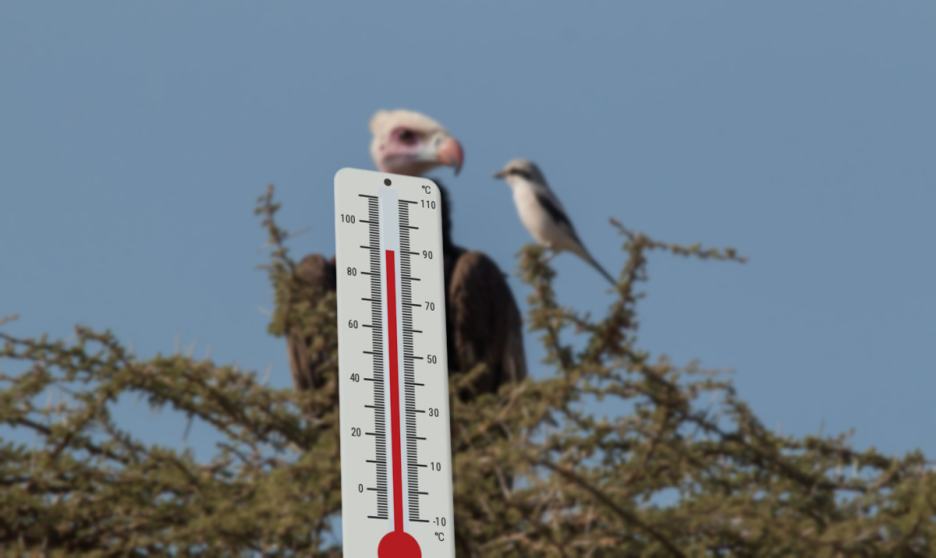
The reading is {"value": 90, "unit": "°C"}
